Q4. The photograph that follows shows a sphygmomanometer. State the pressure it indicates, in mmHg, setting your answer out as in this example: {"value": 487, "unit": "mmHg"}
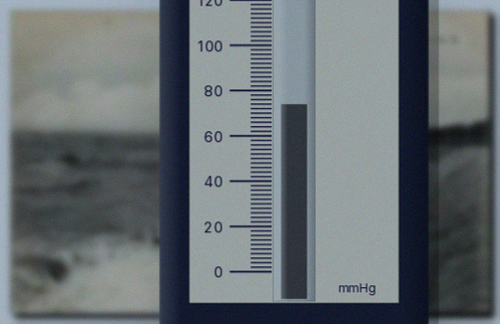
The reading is {"value": 74, "unit": "mmHg"}
